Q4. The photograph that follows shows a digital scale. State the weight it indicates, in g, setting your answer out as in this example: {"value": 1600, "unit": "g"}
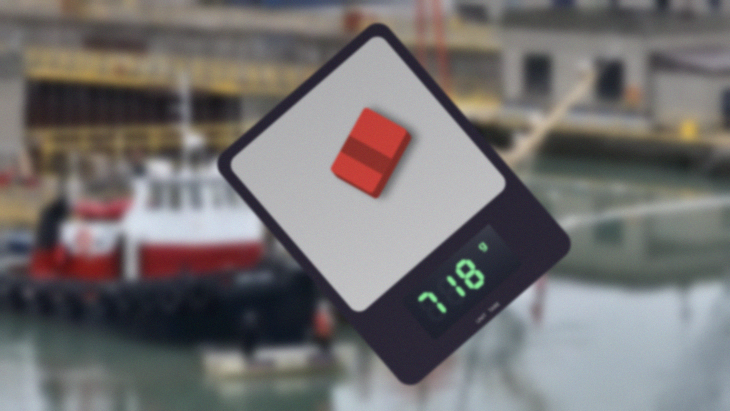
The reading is {"value": 718, "unit": "g"}
